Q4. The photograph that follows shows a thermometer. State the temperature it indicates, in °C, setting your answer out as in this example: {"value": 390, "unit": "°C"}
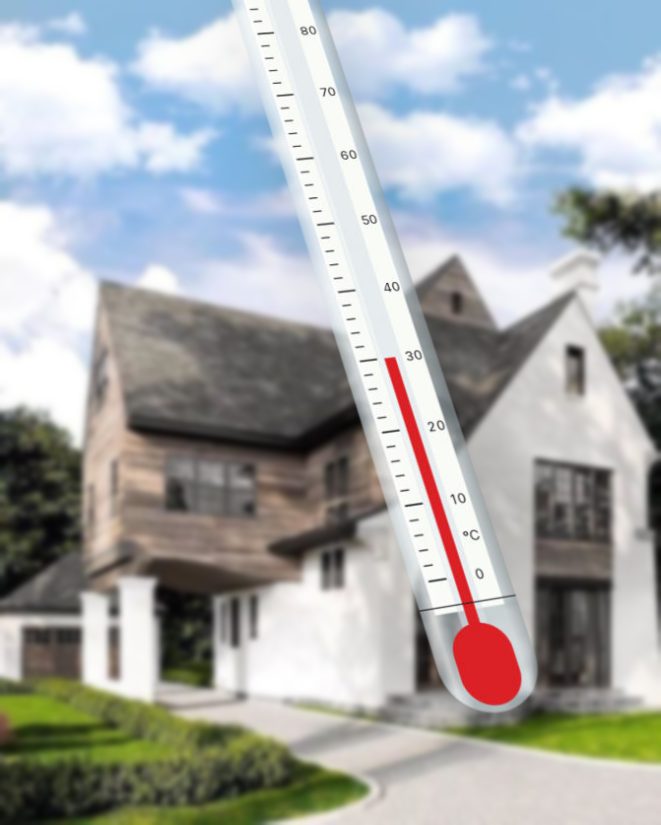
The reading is {"value": 30, "unit": "°C"}
